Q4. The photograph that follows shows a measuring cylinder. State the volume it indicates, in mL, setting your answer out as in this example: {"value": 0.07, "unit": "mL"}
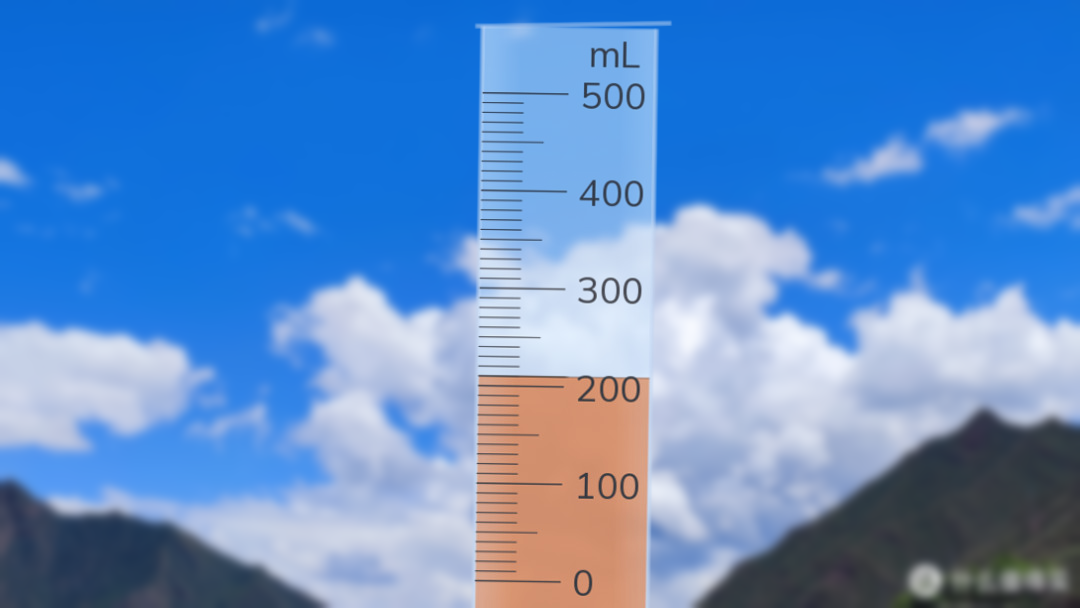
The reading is {"value": 210, "unit": "mL"}
